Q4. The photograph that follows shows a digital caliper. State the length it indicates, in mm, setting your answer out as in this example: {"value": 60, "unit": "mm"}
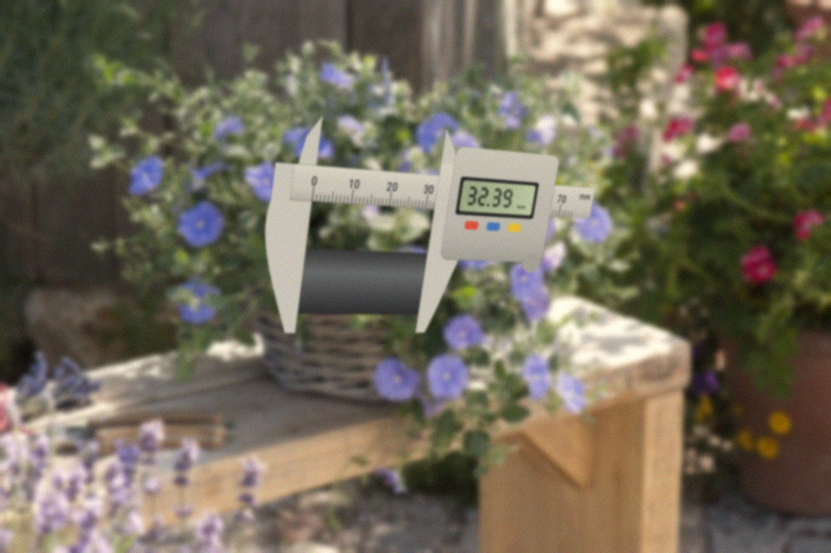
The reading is {"value": 32.39, "unit": "mm"}
